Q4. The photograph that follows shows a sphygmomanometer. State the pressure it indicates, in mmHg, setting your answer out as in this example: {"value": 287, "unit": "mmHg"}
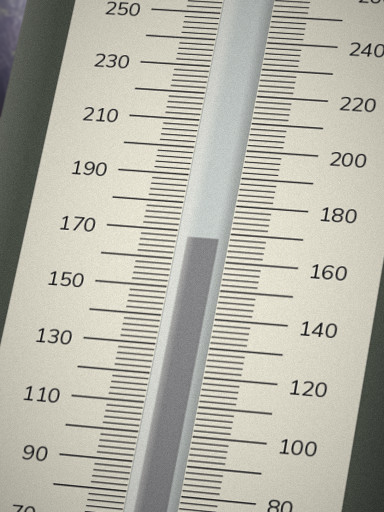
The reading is {"value": 168, "unit": "mmHg"}
